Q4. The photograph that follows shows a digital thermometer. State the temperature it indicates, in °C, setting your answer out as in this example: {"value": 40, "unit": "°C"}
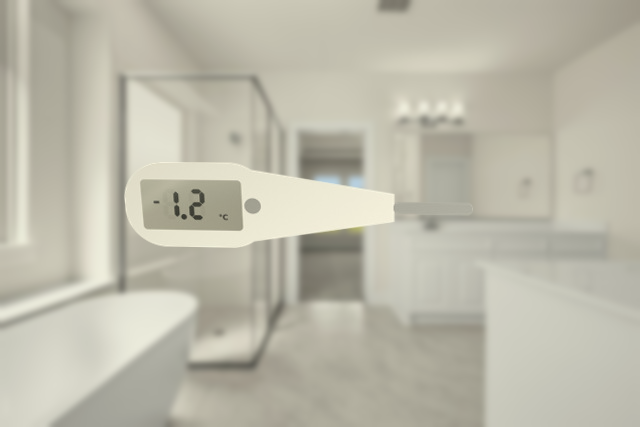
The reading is {"value": -1.2, "unit": "°C"}
